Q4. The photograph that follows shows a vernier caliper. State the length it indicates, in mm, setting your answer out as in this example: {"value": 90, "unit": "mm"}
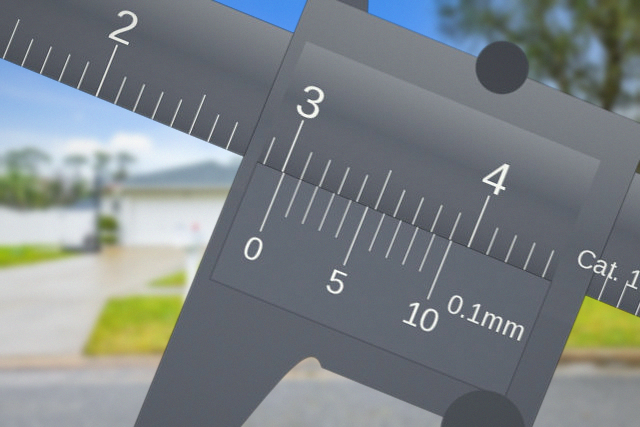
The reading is {"value": 30.1, "unit": "mm"}
